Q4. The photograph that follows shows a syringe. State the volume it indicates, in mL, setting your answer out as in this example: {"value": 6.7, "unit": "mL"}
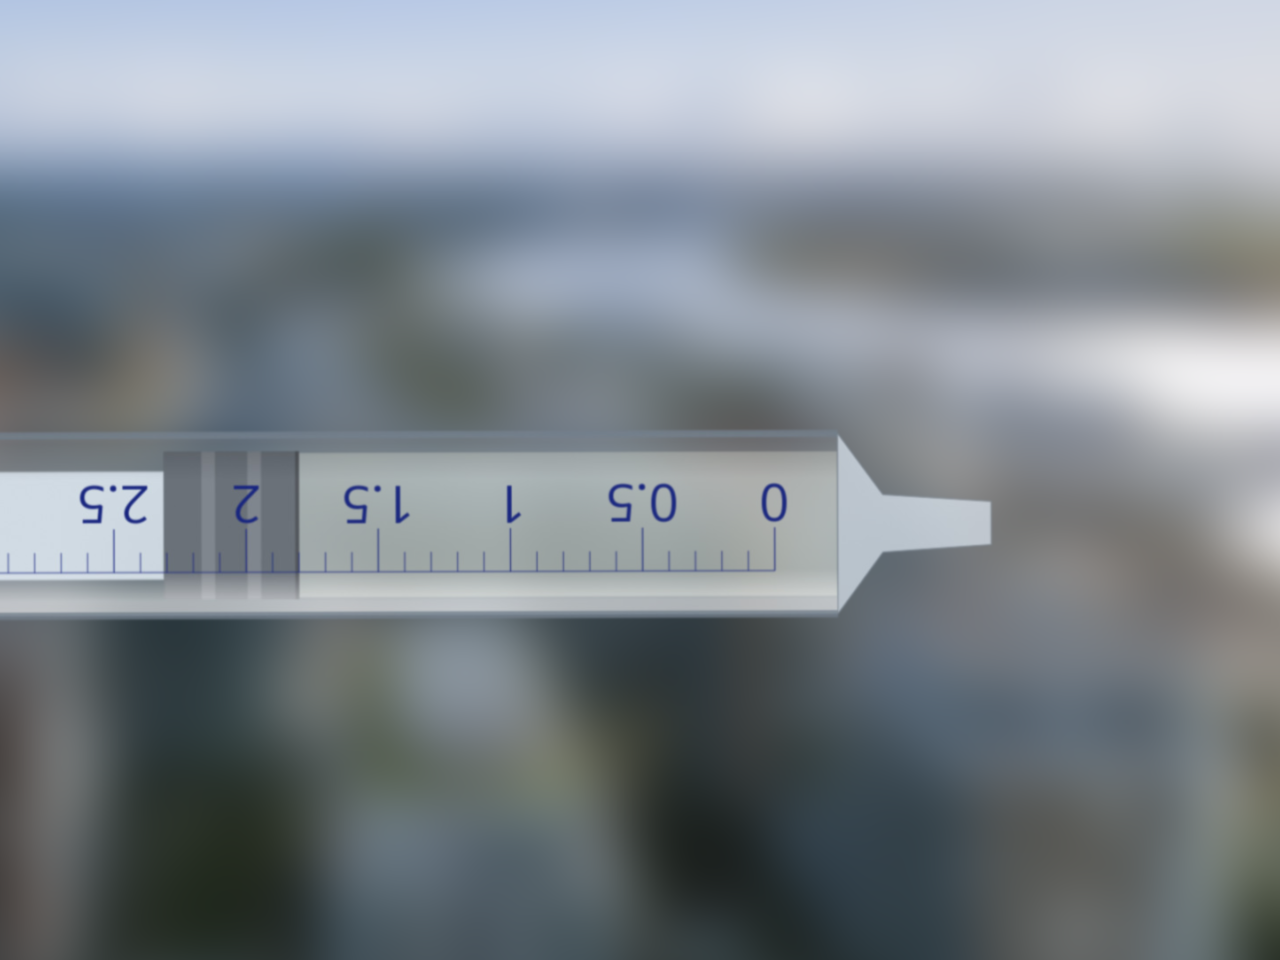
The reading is {"value": 1.8, "unit": "mL"}
